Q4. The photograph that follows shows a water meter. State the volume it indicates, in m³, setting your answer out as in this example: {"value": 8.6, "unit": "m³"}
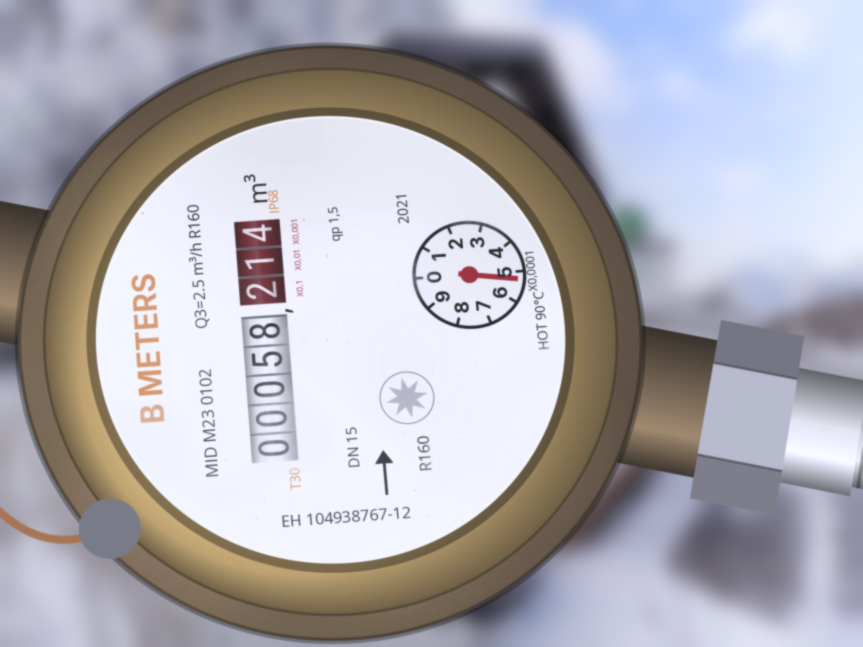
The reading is {"value": 58.2145, "unit": "m³"}
